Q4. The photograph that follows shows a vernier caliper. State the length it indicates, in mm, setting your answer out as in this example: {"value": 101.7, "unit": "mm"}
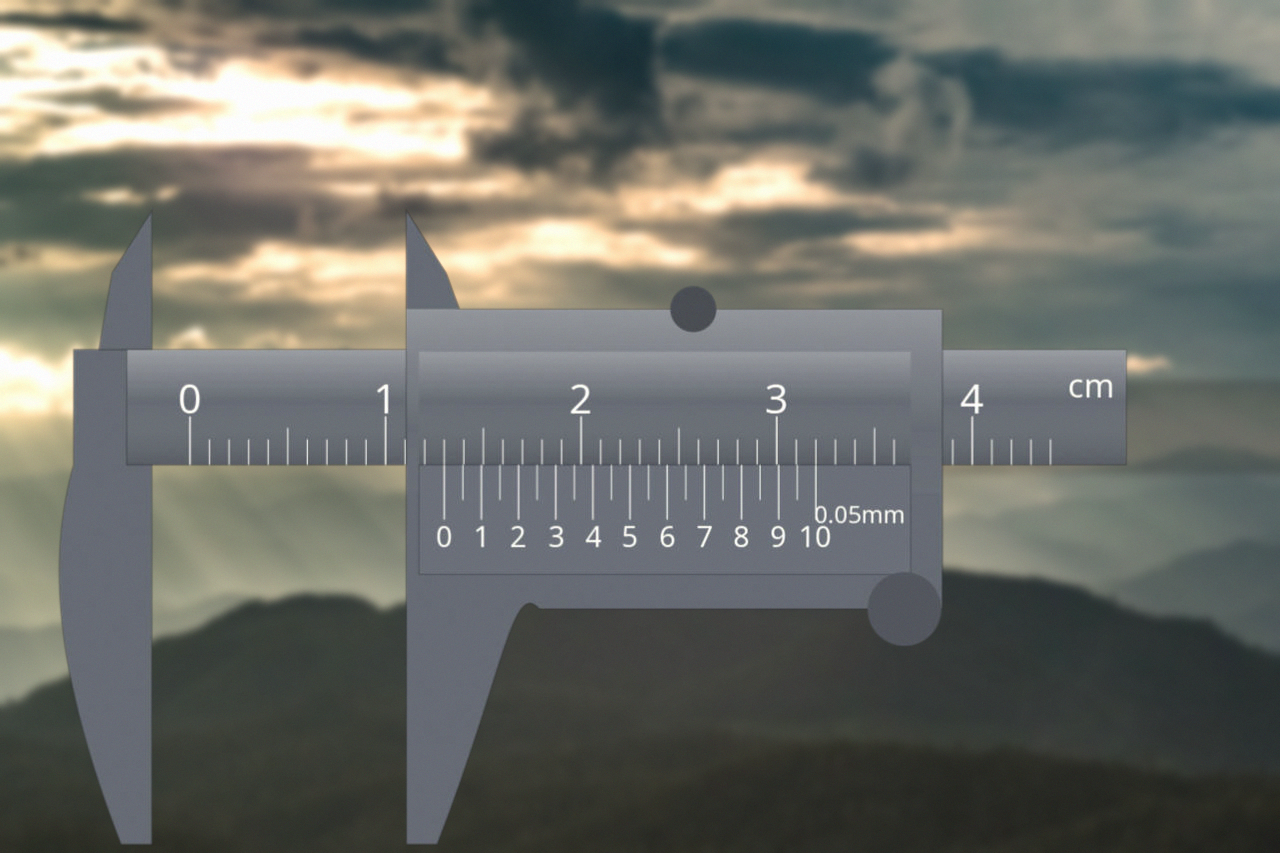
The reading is {"value": 13.0, "unit": "mm"}
